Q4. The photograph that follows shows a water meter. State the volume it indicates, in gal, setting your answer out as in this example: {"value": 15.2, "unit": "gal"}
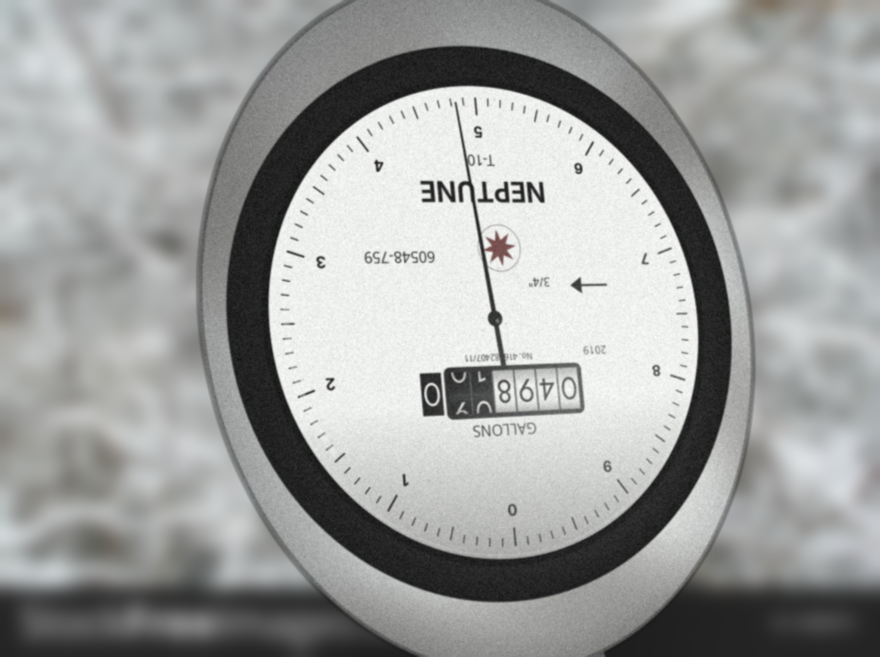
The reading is {"value": 498094.8, "unit": "gal"}
